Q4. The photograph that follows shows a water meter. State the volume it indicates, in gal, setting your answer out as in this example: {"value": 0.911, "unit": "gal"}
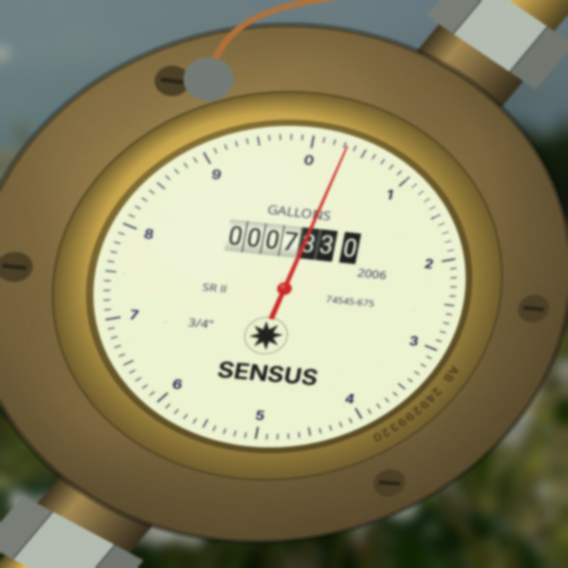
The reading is {"value": 7330.3, "unit": "gal"}
